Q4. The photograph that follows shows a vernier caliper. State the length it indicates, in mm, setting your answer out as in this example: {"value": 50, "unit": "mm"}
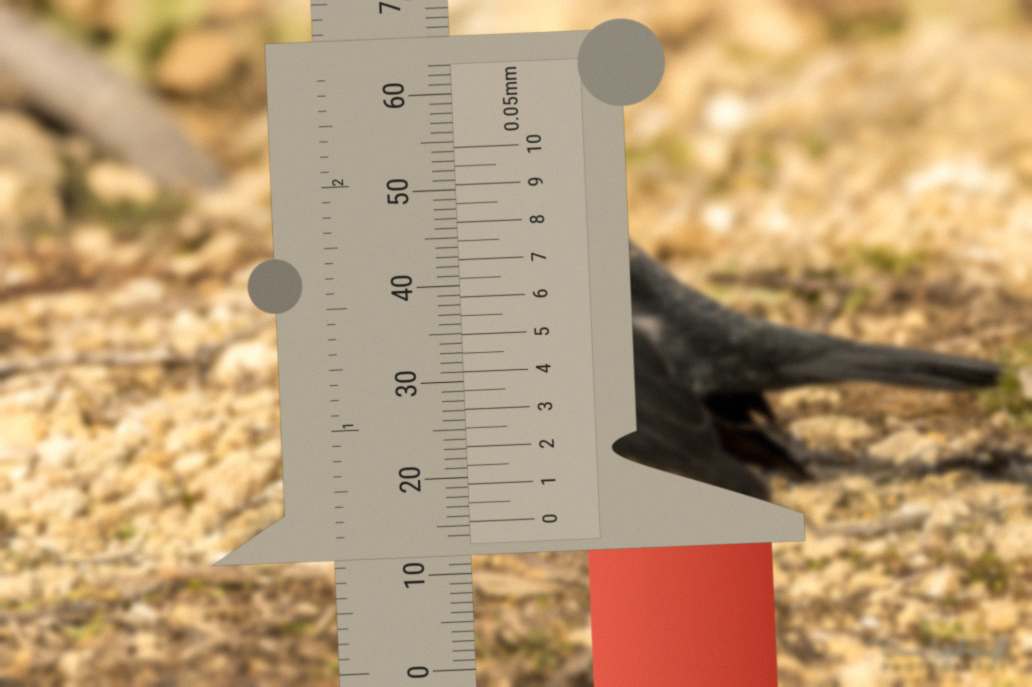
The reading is {"value": 15.4, "unit": "mm"}
